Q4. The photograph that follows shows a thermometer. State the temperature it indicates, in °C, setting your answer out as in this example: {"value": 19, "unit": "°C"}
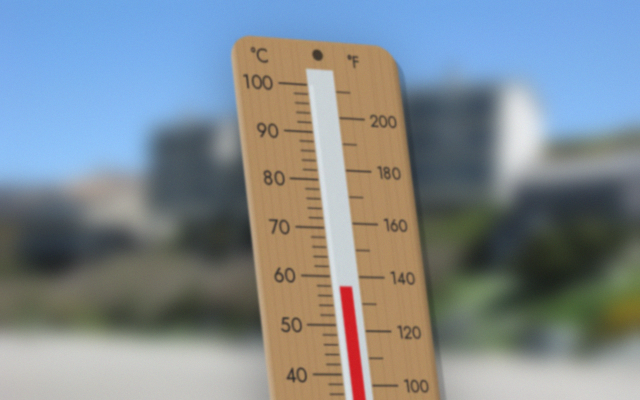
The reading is {"value": 58, "unit": "°C"}
